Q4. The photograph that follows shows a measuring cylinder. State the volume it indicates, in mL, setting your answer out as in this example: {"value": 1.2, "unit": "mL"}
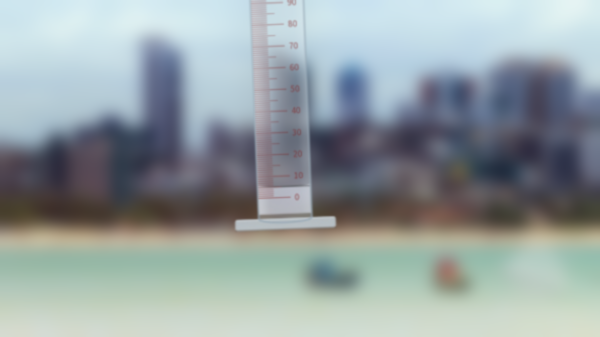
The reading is {"value": 5, "unit": "mL"}
